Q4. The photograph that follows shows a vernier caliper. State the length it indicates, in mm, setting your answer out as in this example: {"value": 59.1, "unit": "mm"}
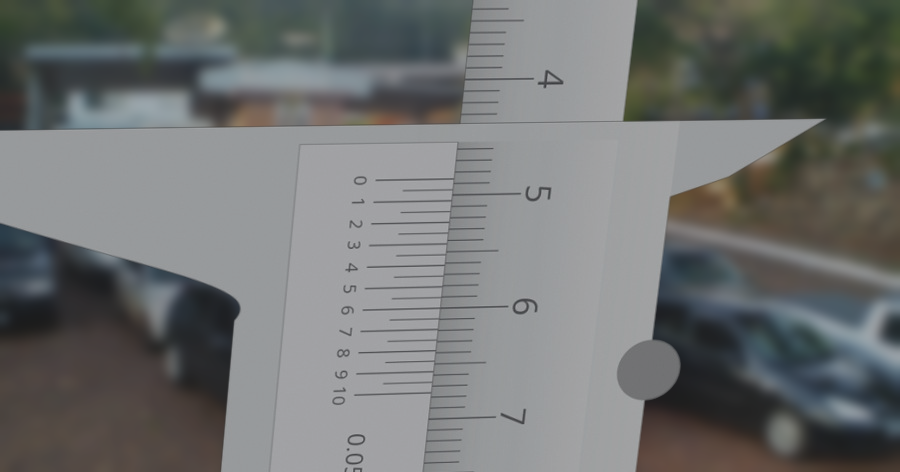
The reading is {"value": 48.6, "unit": "mm"}
